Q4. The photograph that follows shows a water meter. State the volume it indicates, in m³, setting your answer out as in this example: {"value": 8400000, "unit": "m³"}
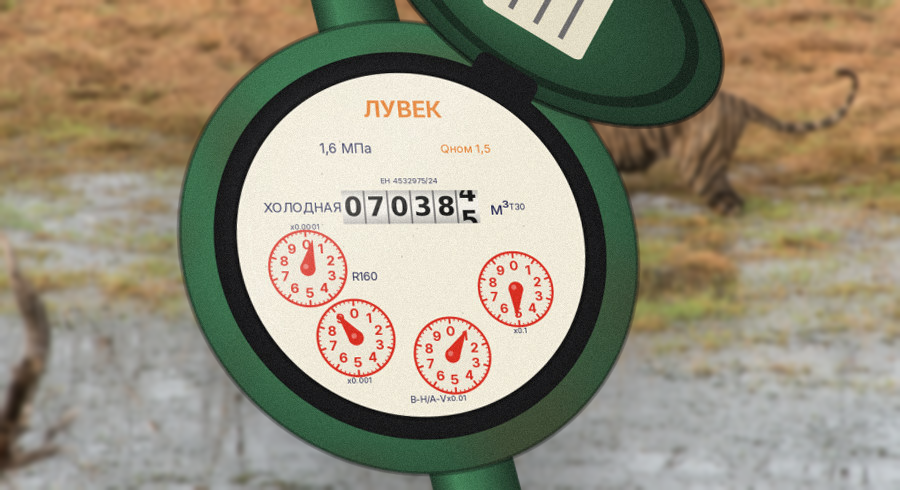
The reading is {"value": 70384.5090, "unit": "m³"}
